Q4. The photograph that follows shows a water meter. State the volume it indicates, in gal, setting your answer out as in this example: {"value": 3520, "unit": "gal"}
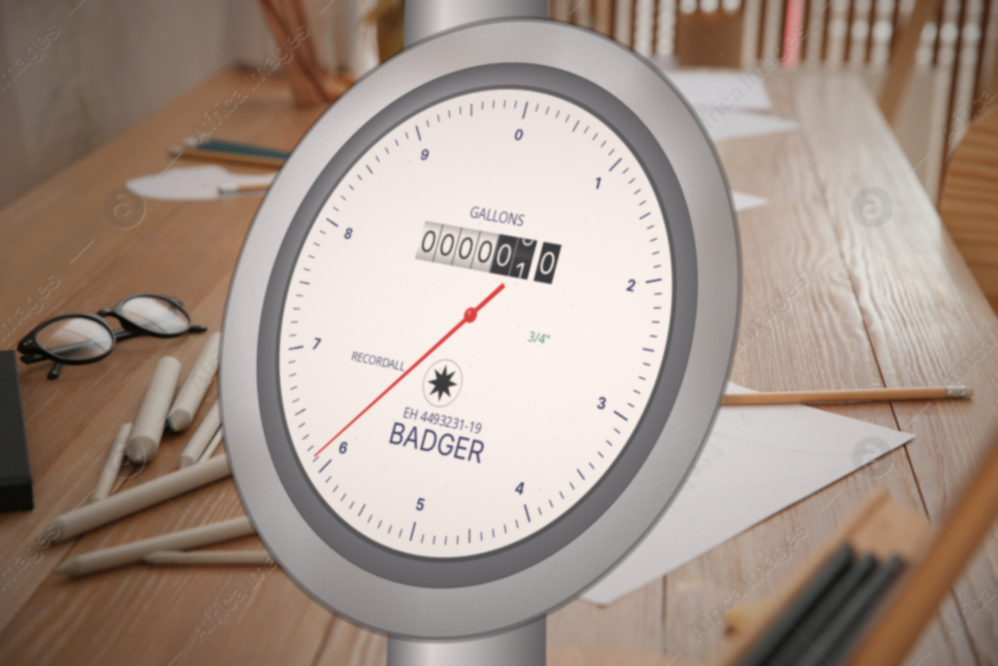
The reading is {"value": 6.1, "unit": "gal"}
